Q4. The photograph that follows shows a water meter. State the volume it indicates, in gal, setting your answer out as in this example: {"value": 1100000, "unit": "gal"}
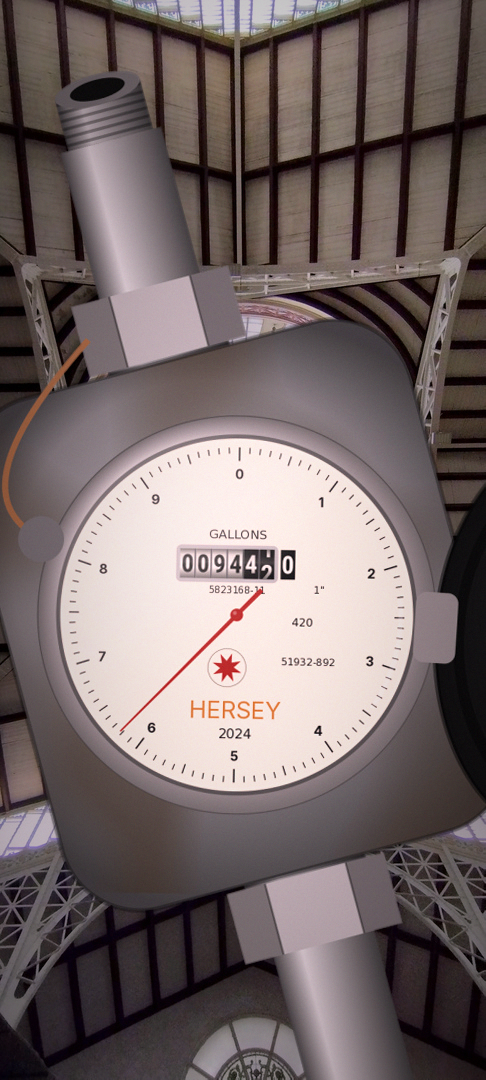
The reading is {"value": 94416.2, "unit": "gal"}
